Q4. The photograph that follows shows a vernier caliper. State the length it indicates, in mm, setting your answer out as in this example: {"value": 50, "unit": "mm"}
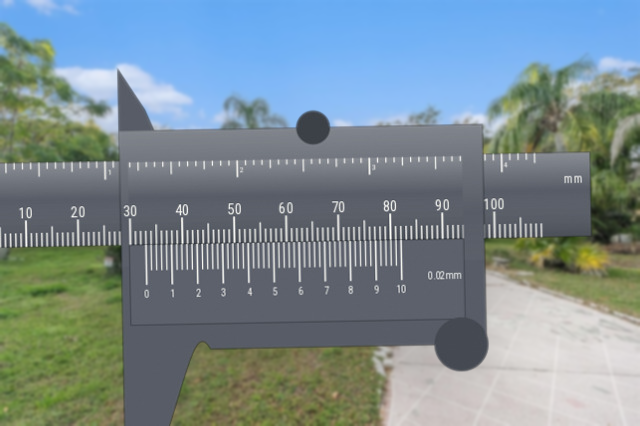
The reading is {"value": 33.0, "unit": "mm"}
